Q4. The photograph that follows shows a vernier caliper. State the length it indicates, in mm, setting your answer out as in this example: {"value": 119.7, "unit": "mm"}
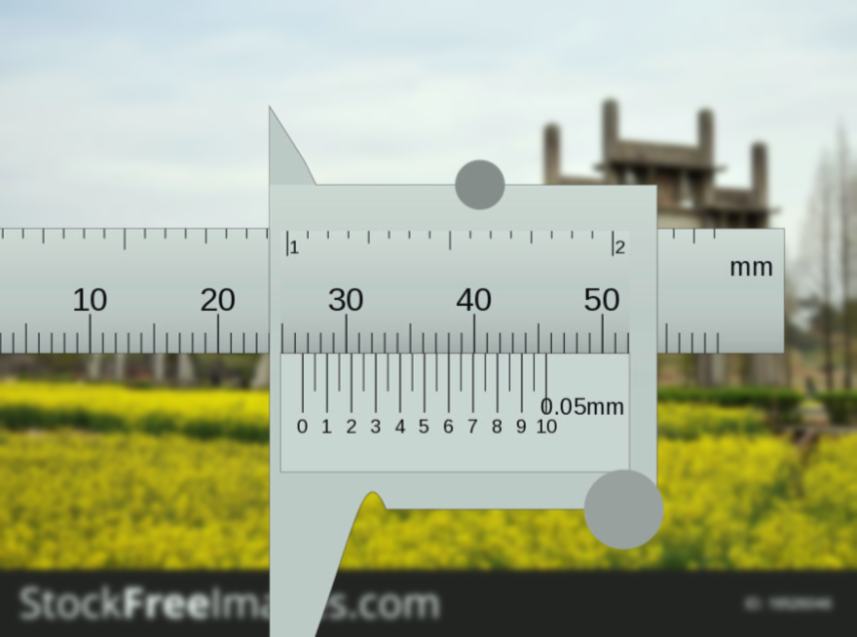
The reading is {"value": 26.6, "unit": "mm"}
